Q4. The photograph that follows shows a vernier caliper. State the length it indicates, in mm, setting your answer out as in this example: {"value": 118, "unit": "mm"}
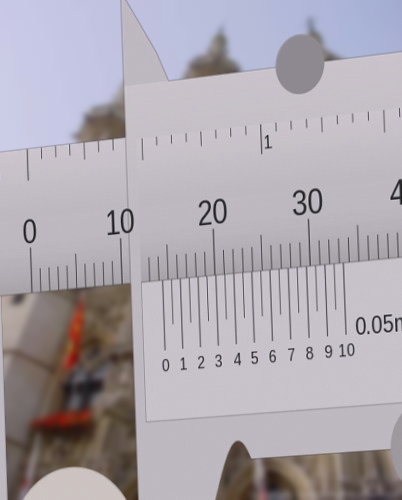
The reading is {"value": 14.4, "unit": "mm"}
